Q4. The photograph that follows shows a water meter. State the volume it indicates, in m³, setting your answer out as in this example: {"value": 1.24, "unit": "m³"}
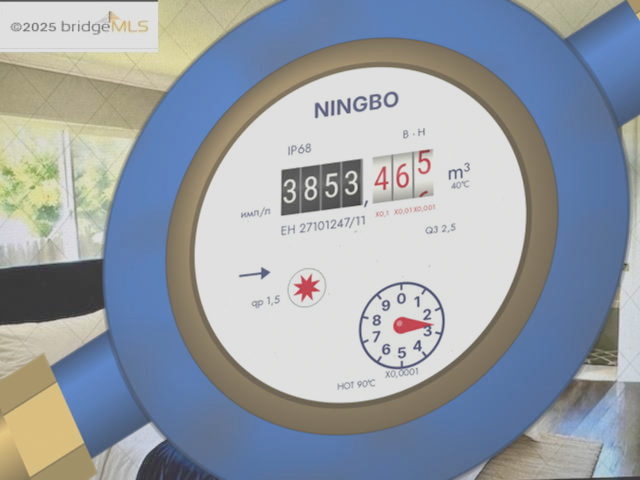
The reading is {"value": 3853.4652, "unit": "m³"}
